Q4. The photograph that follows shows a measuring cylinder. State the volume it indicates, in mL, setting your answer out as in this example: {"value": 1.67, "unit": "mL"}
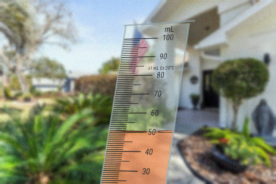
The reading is {"value": 50, "unit": "mL"}
